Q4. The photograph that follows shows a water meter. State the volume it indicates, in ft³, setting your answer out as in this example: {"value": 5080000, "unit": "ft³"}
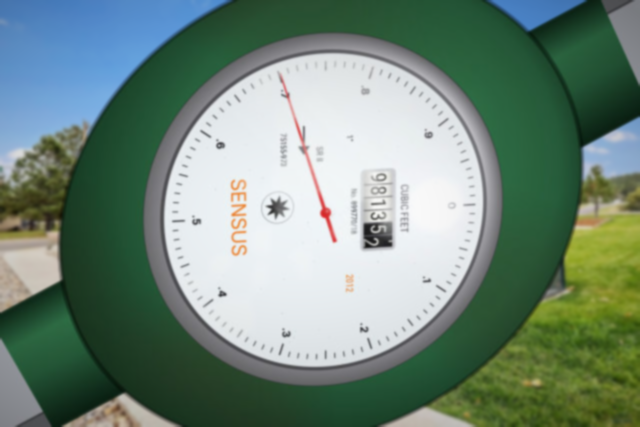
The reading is {"value": 981351.70, "unit": "ft³"}
